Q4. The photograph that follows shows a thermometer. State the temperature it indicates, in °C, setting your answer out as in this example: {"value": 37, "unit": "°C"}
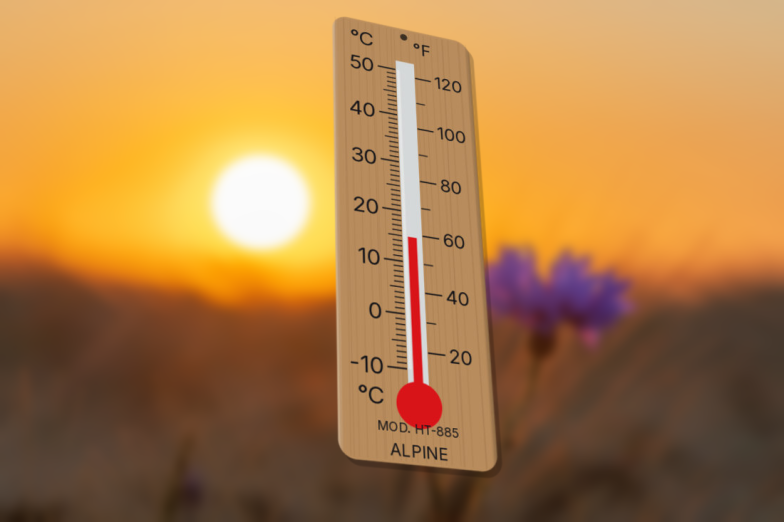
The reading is {"value": 15, "unit": "°C"}
